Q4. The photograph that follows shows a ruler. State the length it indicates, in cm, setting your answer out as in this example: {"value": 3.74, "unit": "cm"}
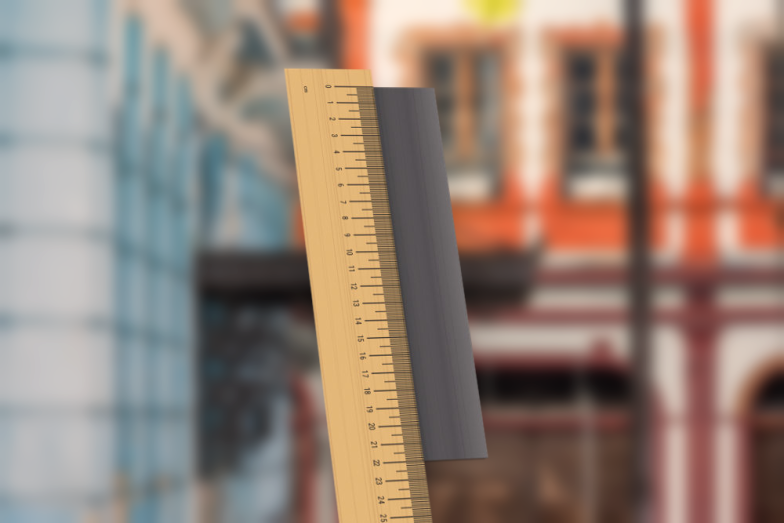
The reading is {"value": 22, "unit": "cm"}
